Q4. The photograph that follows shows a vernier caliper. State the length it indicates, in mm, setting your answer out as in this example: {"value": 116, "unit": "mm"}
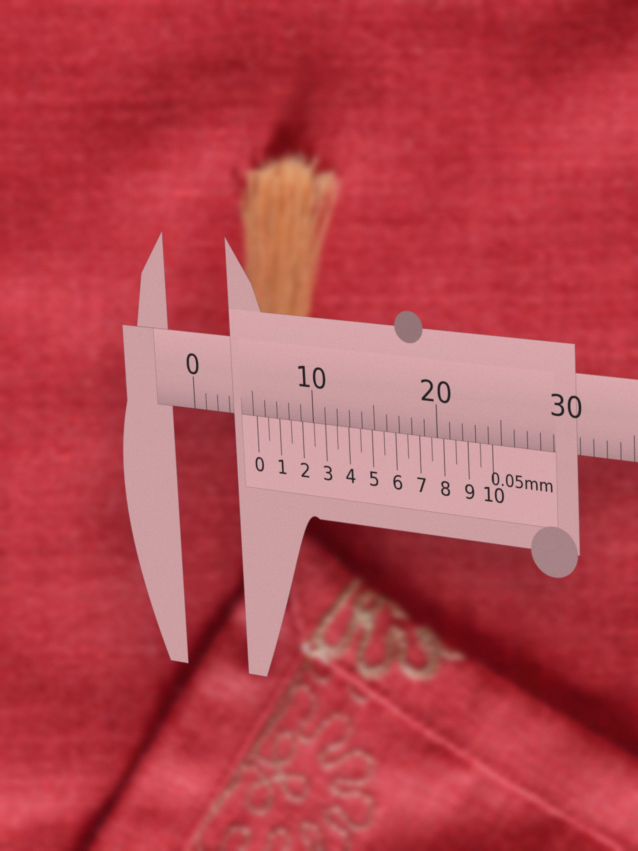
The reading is {"value": 5.3, "unit": "mm"}
